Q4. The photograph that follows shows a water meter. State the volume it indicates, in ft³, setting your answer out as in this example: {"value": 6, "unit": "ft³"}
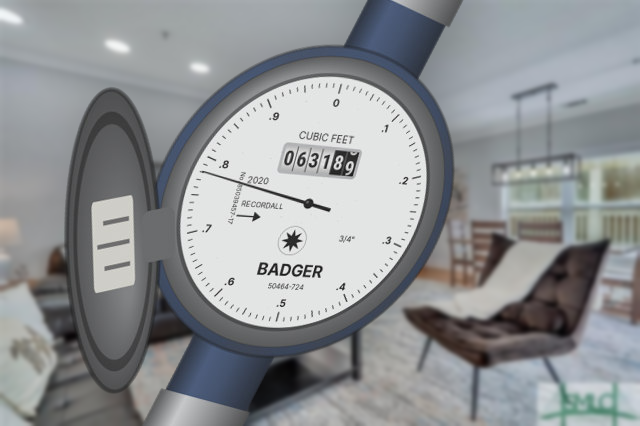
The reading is {"value": 63188.78, "unit": "ft³"}
